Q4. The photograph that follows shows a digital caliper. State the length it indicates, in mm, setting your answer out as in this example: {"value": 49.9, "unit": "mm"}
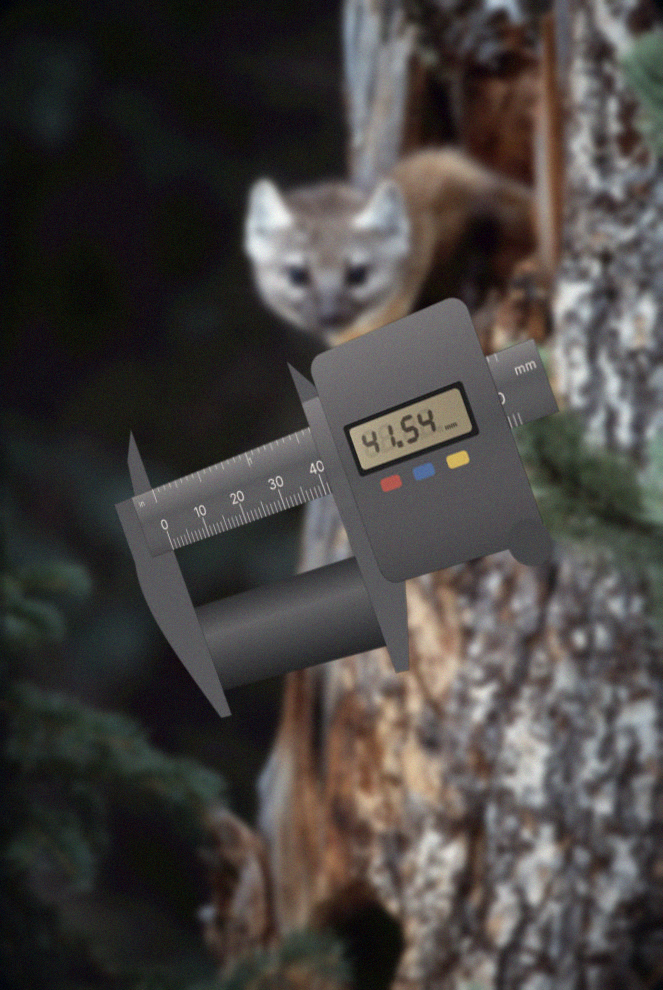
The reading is {"value": 41.54, "unit": "mm"}
